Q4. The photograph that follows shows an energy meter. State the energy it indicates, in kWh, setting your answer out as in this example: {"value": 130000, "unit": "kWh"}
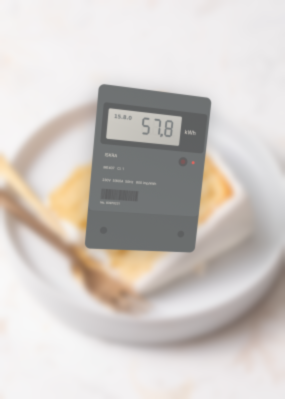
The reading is {"value": 57.8, "unit": "kWh"}
